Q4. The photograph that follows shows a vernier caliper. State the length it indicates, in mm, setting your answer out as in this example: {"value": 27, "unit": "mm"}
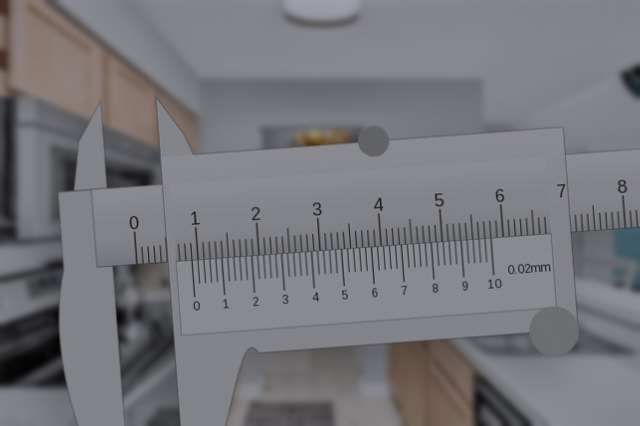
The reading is {"value": 9.0, "unit": "mm"}
